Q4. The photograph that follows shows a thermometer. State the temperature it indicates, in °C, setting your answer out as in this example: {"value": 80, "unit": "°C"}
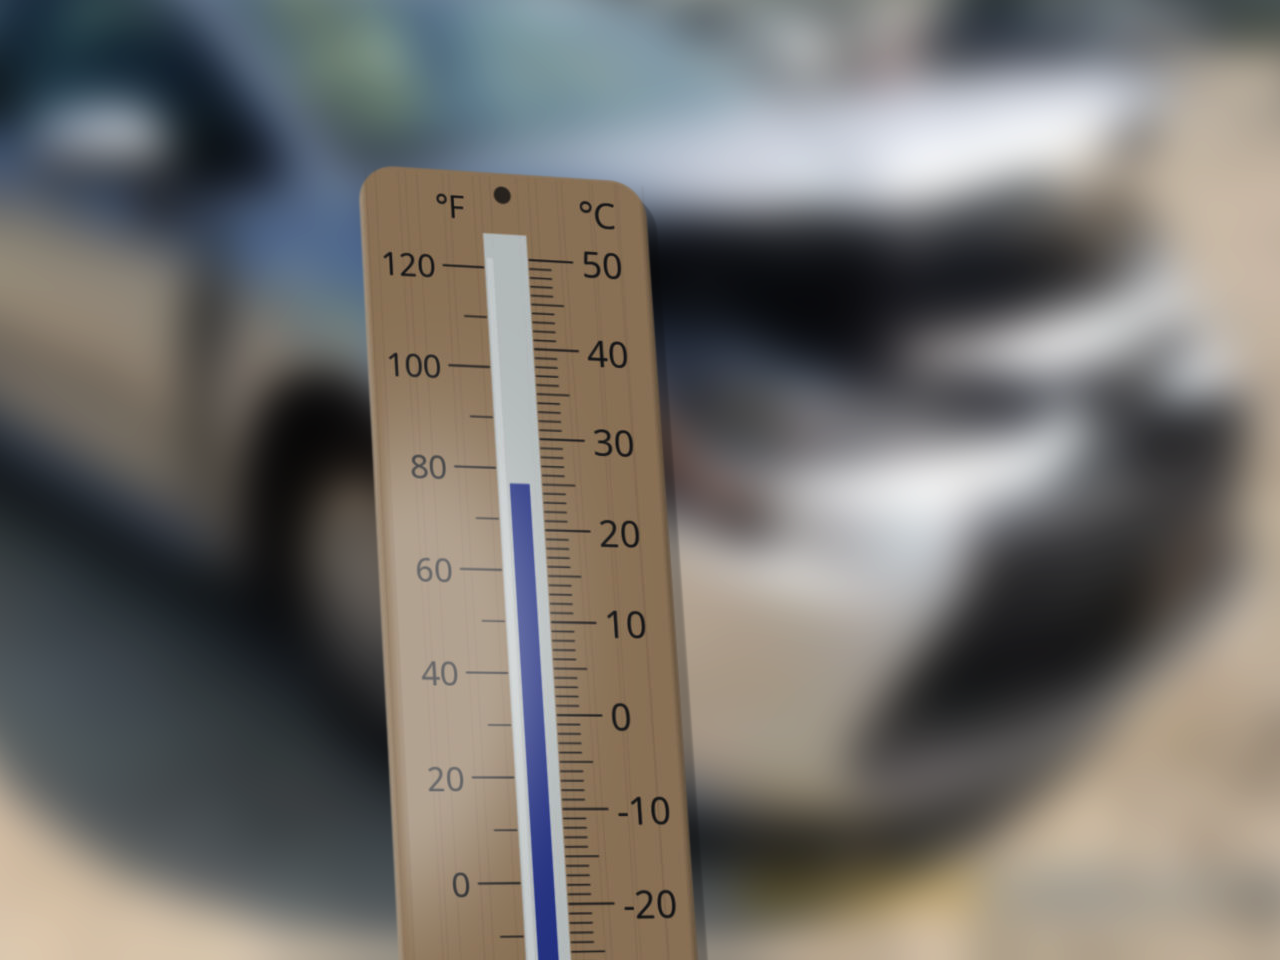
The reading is {"value": 25, "unit": "°C"}
